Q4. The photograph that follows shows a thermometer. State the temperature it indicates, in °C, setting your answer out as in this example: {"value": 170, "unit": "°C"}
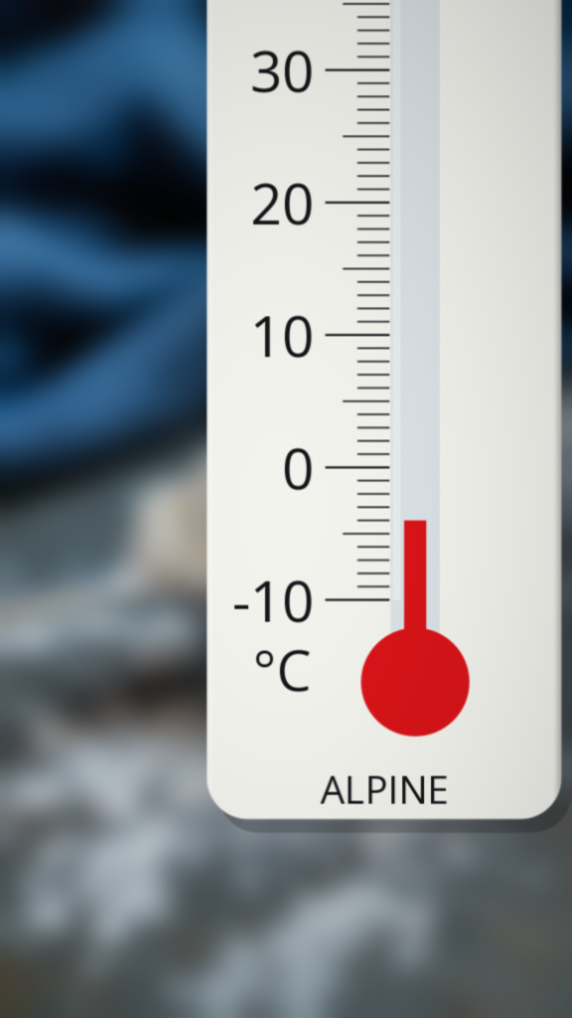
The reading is {"value": -4, "unit": "°C"}
